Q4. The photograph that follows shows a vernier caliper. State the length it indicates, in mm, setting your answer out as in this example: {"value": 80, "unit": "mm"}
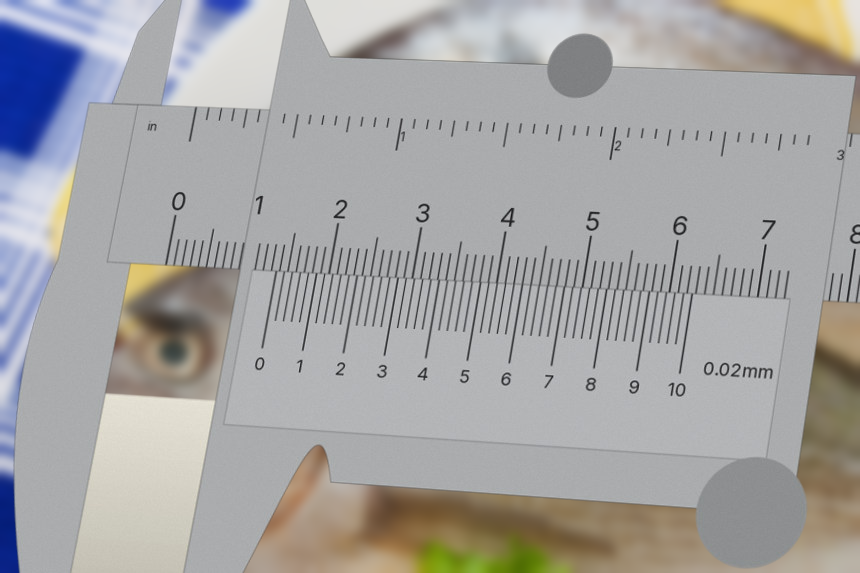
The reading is {"value": 13.6, "unit": "mm"}
